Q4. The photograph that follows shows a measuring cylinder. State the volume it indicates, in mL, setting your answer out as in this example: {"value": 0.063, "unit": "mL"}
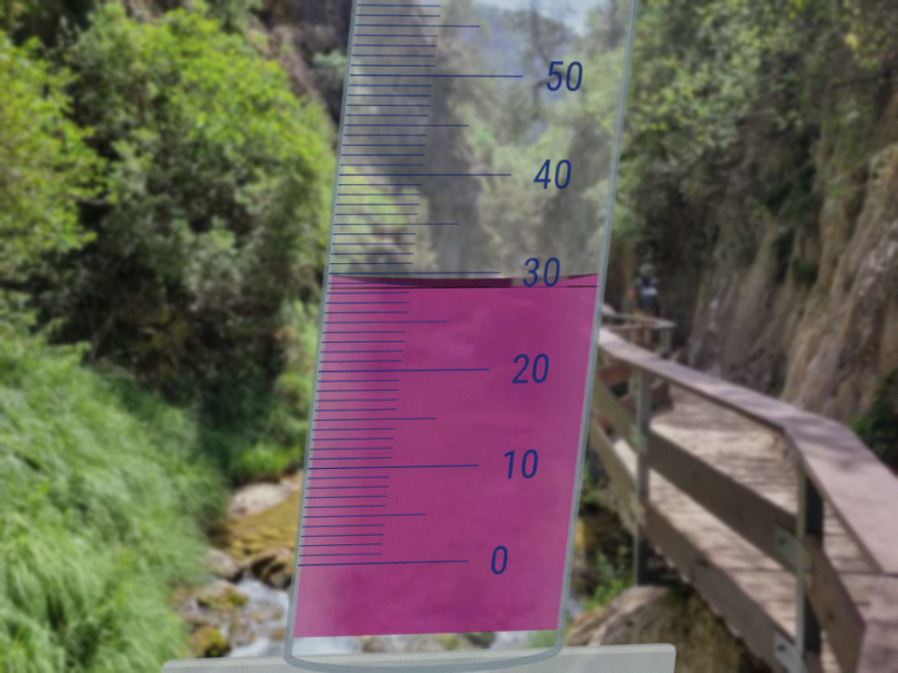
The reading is {"value": 28.5, "unit": "mL"}
